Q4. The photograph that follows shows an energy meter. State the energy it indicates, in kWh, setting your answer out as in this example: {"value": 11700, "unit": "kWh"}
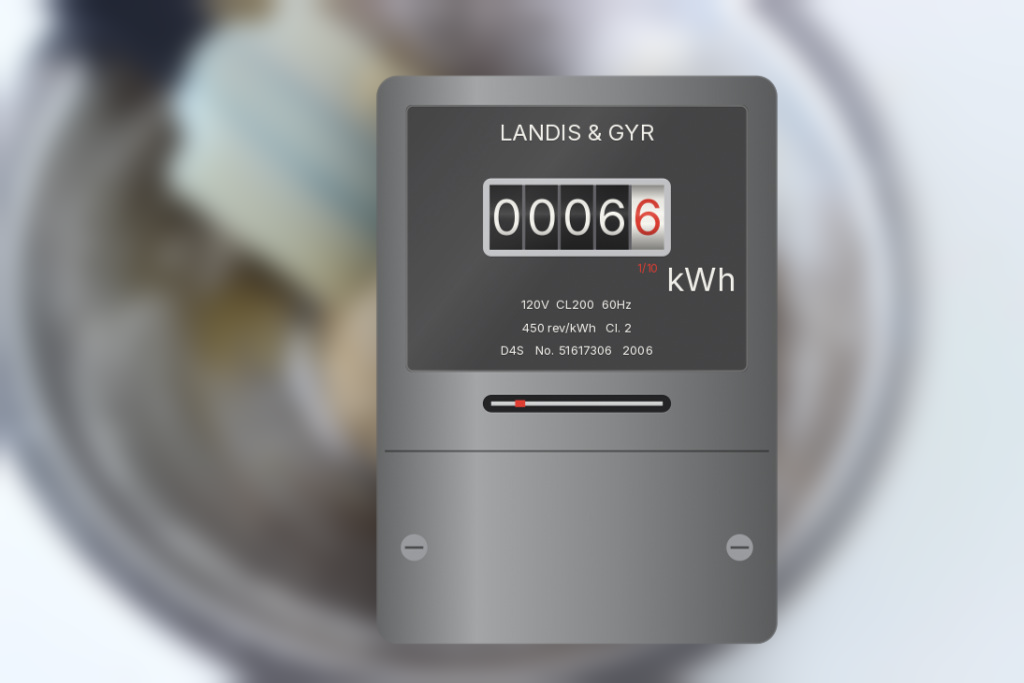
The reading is {"value": 6.6, "unit": "kWh"}
